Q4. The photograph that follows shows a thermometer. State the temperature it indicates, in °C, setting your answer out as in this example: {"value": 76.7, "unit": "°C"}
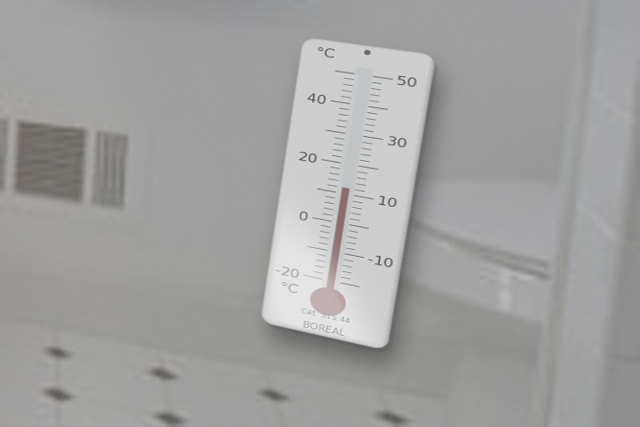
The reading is {"value": 12, "unit": "°C"}
